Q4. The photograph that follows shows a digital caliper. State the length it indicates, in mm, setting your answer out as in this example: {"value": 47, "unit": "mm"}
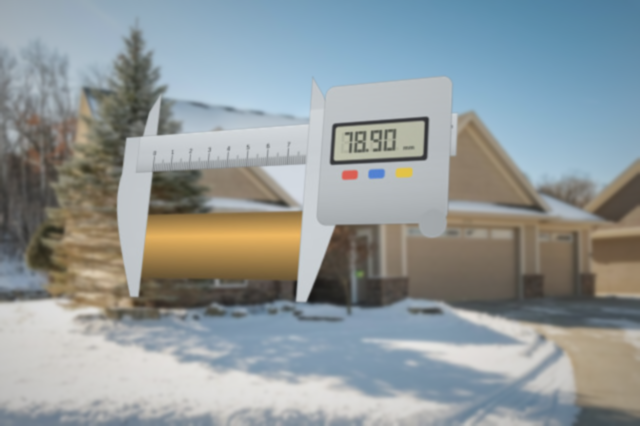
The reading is {"value": 78.90, "unit": "mm"}
